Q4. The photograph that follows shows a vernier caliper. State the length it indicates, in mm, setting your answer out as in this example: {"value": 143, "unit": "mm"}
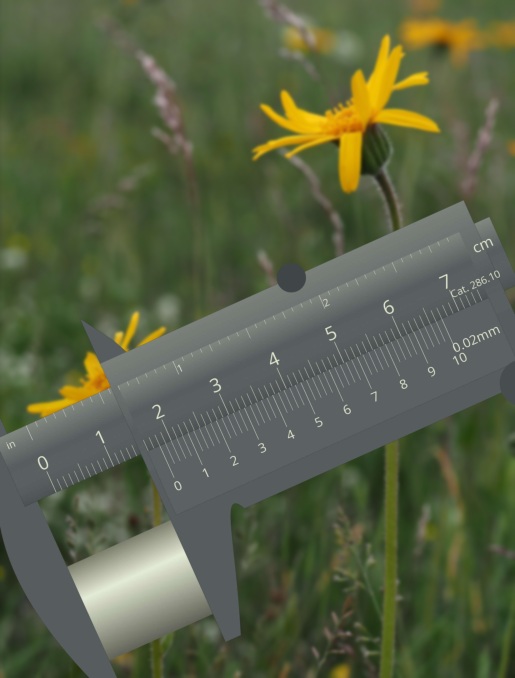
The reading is {"value": 18.0, "unit": "mm"}
